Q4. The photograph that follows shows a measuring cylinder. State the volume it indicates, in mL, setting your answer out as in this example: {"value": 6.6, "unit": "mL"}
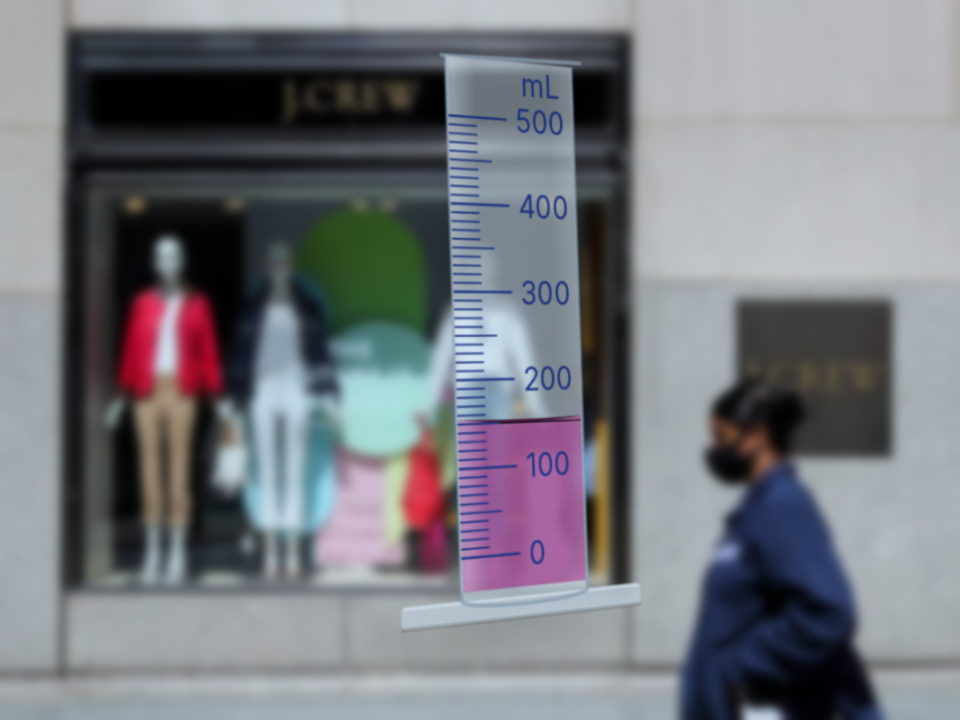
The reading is {"value": 150, "unit": "mL"}
